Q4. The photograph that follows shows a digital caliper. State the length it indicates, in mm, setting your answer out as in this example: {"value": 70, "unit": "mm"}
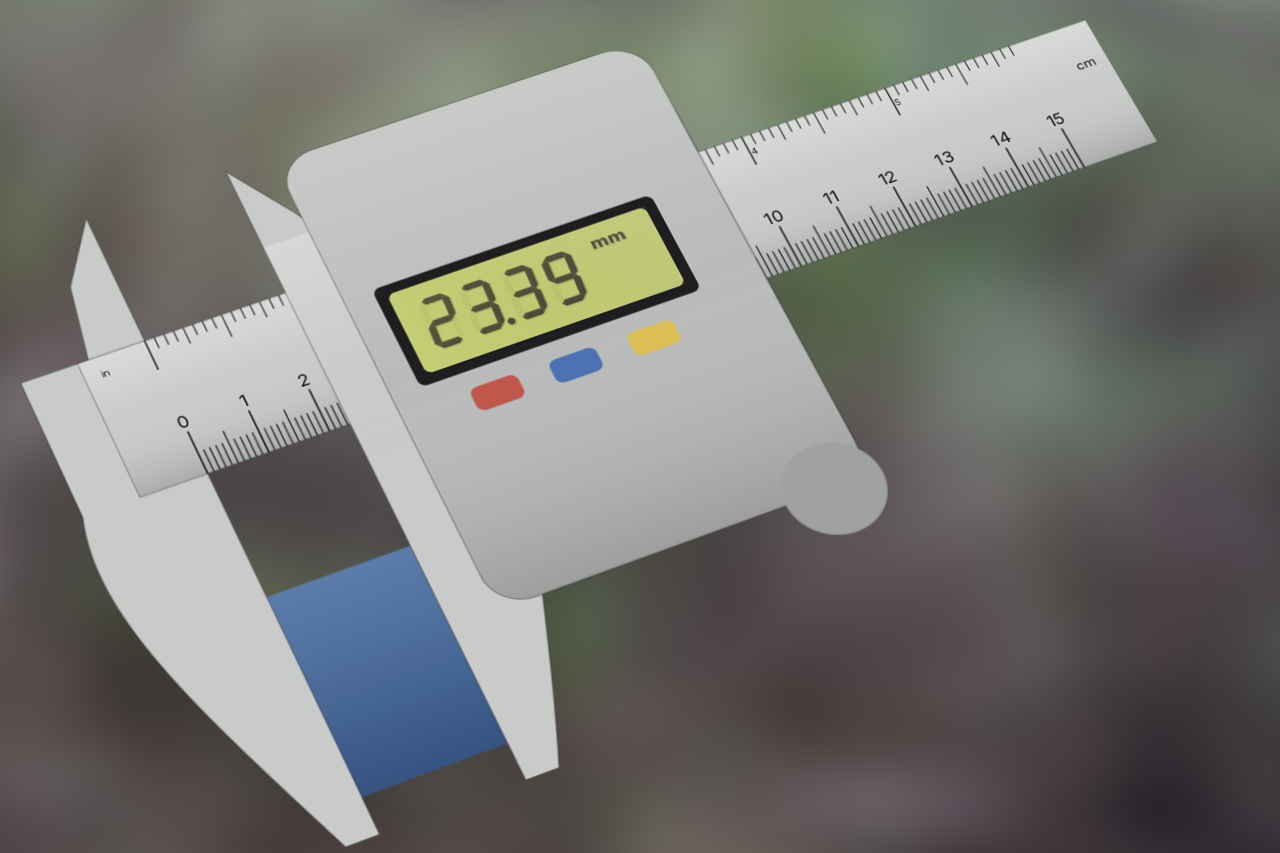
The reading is {"value": 23.39, "unit": "mm"}
